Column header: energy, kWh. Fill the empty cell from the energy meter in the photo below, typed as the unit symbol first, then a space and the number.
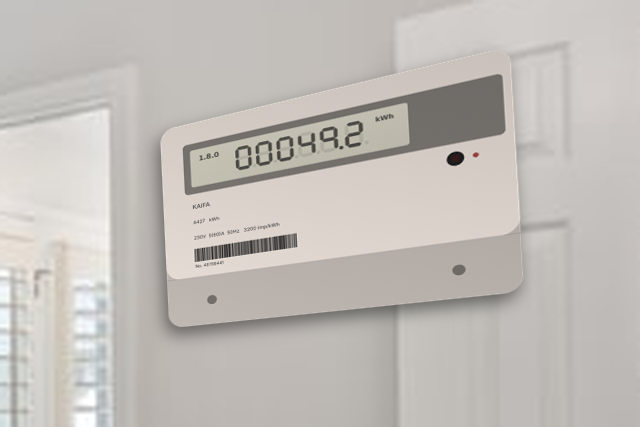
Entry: kWh 49.2
